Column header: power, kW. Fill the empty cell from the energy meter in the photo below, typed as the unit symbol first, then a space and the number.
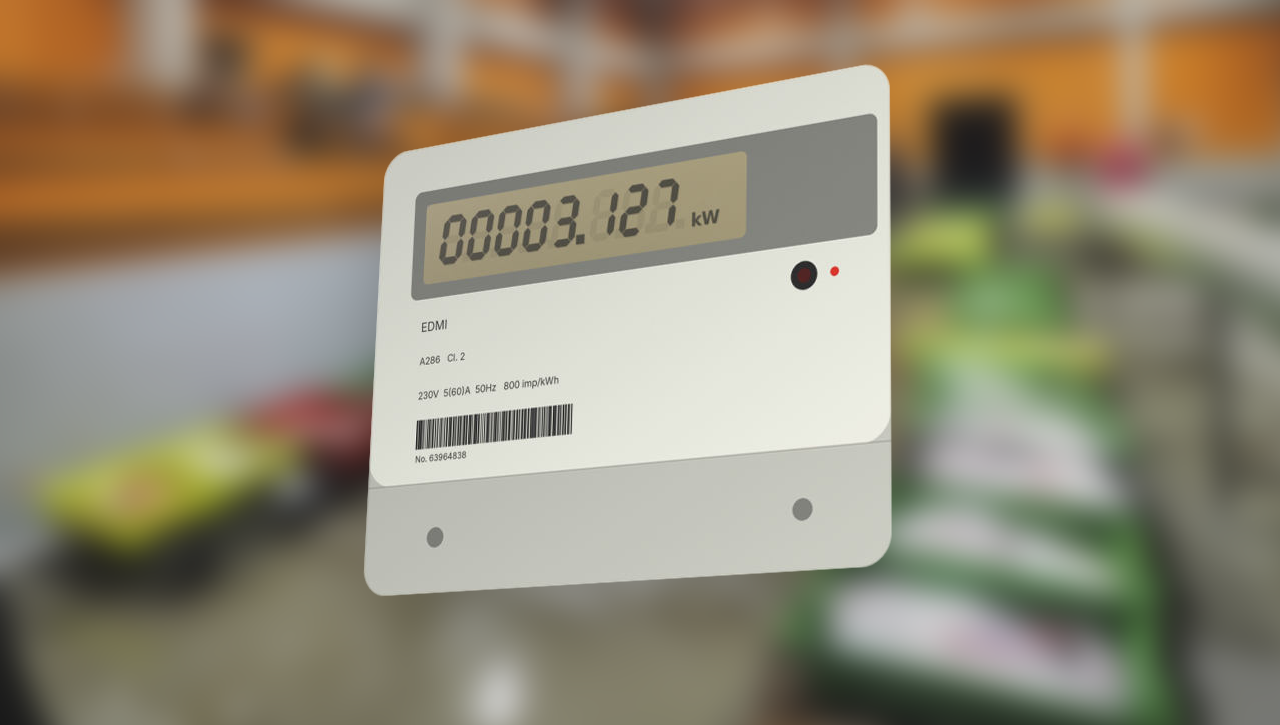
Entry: kW 3.127
